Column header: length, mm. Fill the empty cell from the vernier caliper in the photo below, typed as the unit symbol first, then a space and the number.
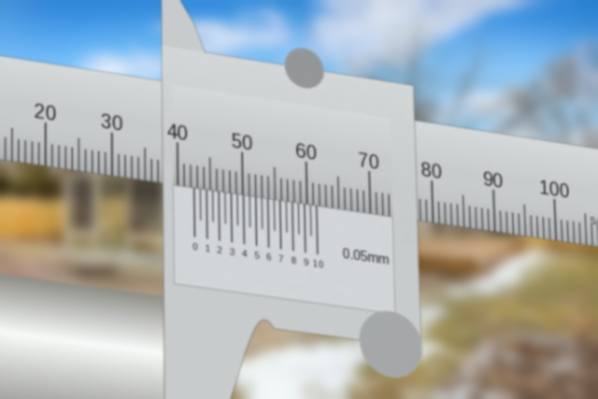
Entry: mm 42.5
